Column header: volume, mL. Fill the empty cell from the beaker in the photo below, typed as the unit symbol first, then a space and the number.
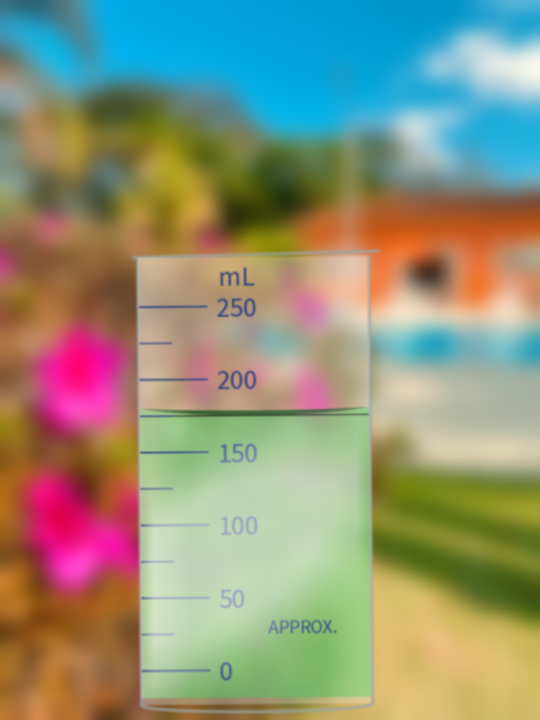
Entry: mL 175
